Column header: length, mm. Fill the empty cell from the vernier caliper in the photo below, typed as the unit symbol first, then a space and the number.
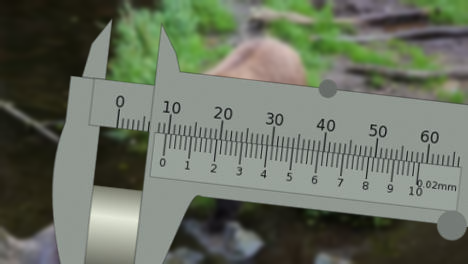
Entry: mm 9.5
